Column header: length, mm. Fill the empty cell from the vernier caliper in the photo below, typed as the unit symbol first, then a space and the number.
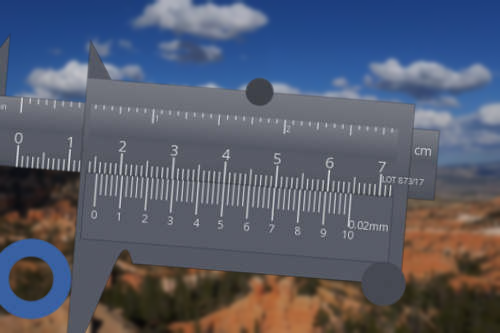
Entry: mm 15.5
